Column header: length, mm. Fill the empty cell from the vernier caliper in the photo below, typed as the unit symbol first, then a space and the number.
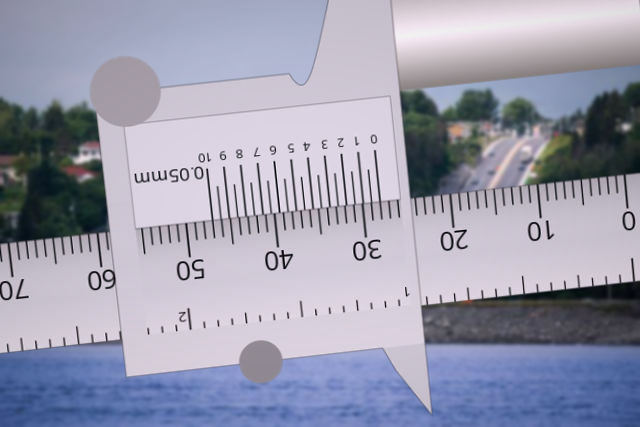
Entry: mm 28.0
